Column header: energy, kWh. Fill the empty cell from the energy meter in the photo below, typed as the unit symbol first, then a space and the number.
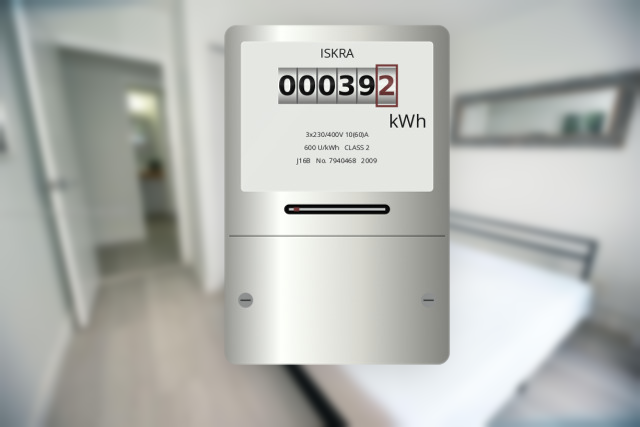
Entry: kWh 39.2
